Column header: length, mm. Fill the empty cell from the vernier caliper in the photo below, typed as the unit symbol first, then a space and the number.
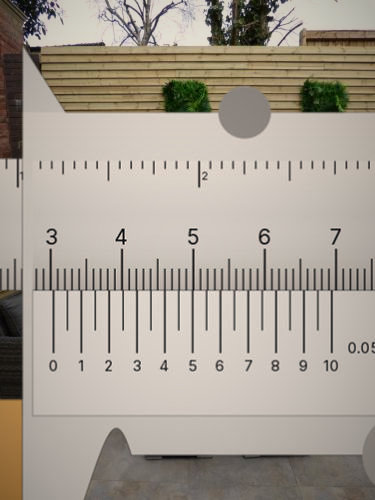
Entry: mm 30.4
